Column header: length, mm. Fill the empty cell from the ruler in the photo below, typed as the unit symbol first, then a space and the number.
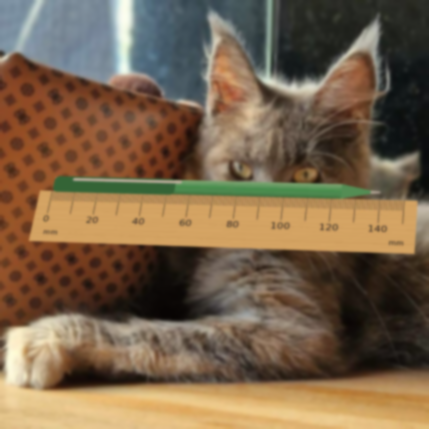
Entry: mm 140
